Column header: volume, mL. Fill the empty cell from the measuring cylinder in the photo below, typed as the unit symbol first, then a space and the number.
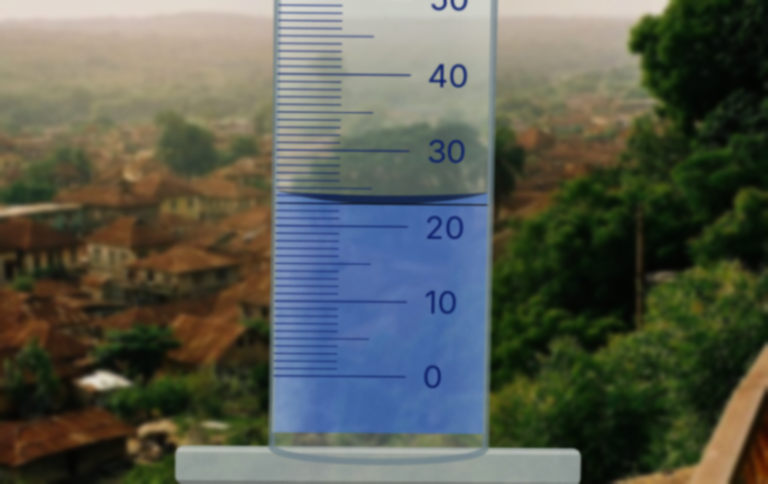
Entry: mL 23
